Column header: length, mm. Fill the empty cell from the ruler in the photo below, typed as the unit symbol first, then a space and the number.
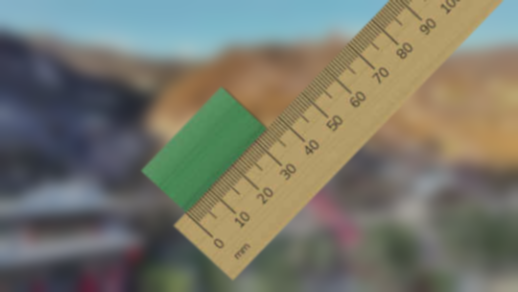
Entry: mm 35
